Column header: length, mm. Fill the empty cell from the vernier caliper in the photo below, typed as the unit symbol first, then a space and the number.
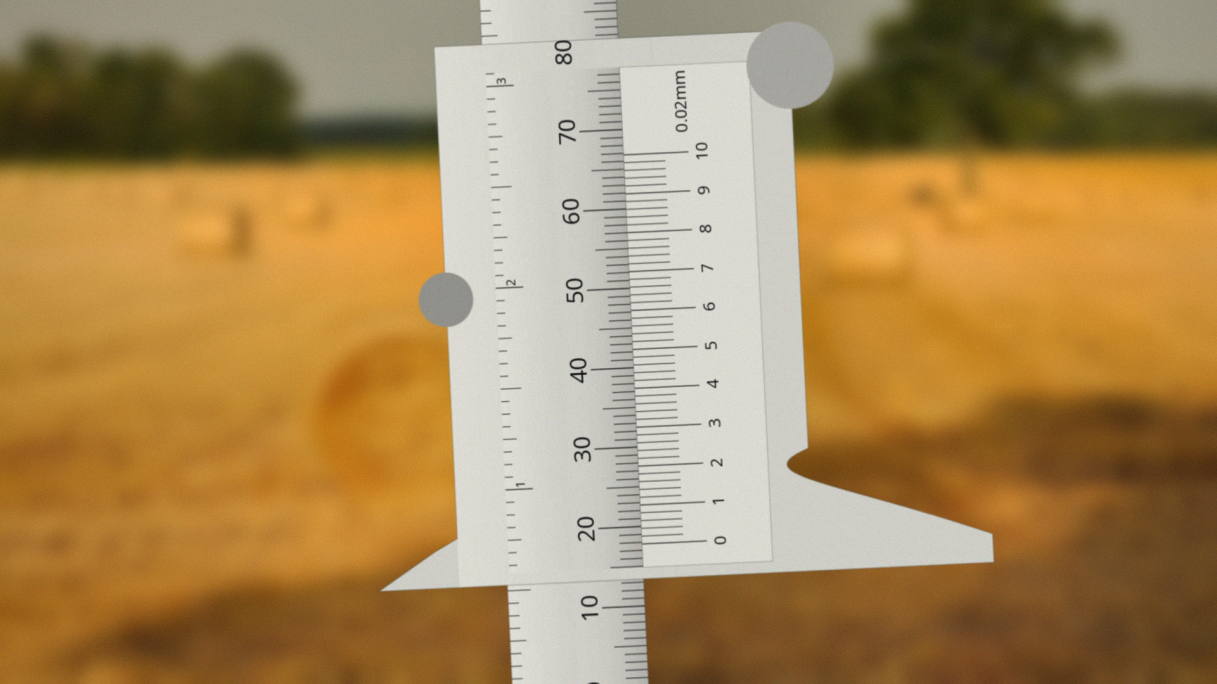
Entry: mm 17.8
